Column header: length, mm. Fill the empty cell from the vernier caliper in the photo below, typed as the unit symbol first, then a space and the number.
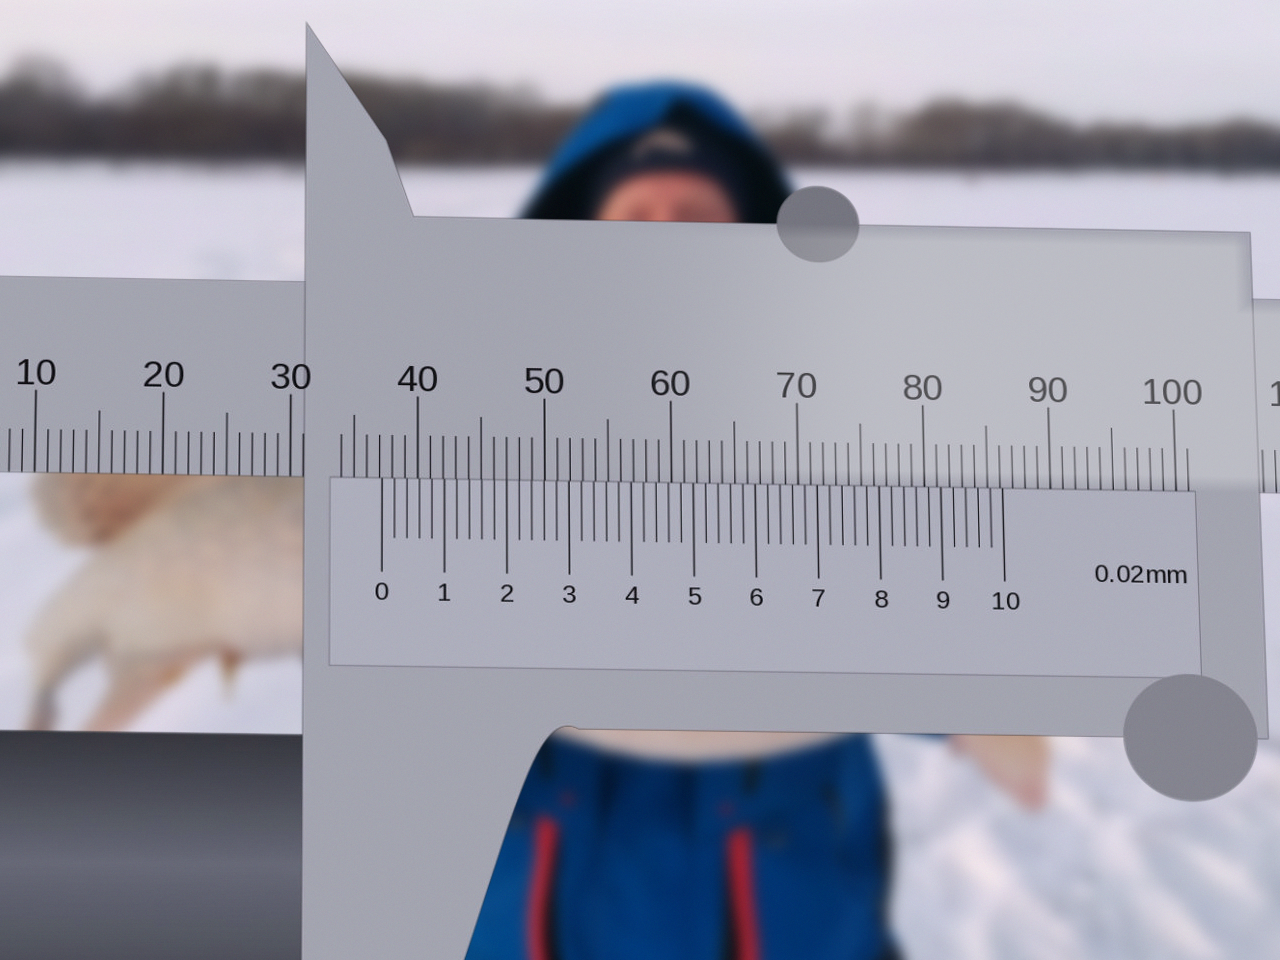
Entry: mm 37.2
